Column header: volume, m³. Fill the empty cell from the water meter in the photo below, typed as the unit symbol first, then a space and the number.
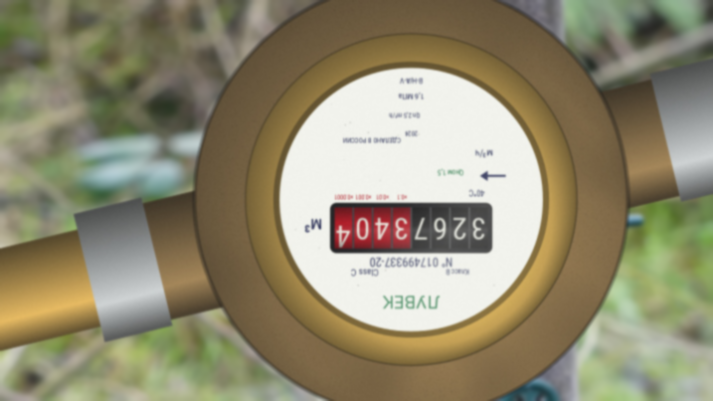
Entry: m³ 3267.3404
